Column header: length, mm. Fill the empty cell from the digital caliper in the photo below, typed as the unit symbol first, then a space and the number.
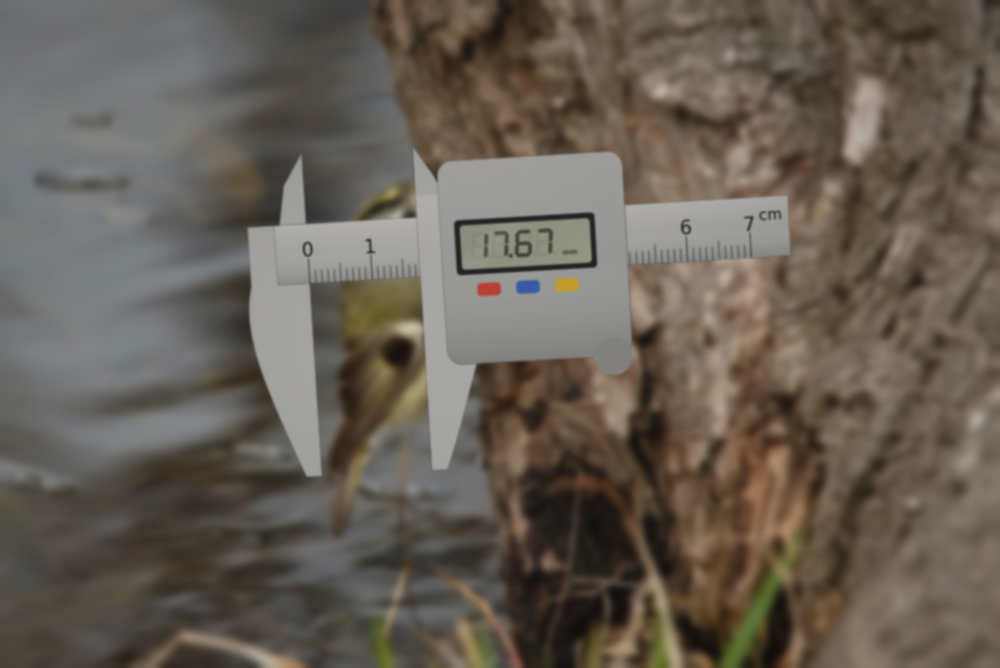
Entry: mm 17.67
